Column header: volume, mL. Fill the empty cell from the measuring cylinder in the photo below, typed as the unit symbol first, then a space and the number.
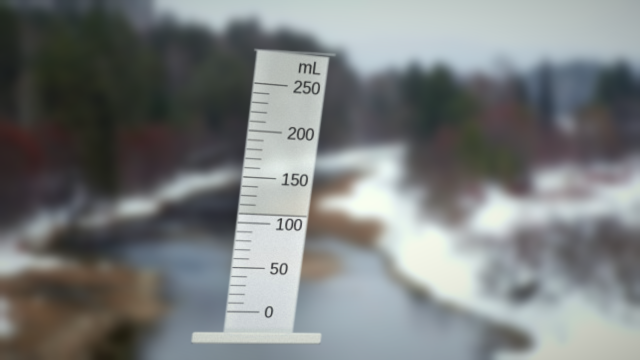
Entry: mL 110
